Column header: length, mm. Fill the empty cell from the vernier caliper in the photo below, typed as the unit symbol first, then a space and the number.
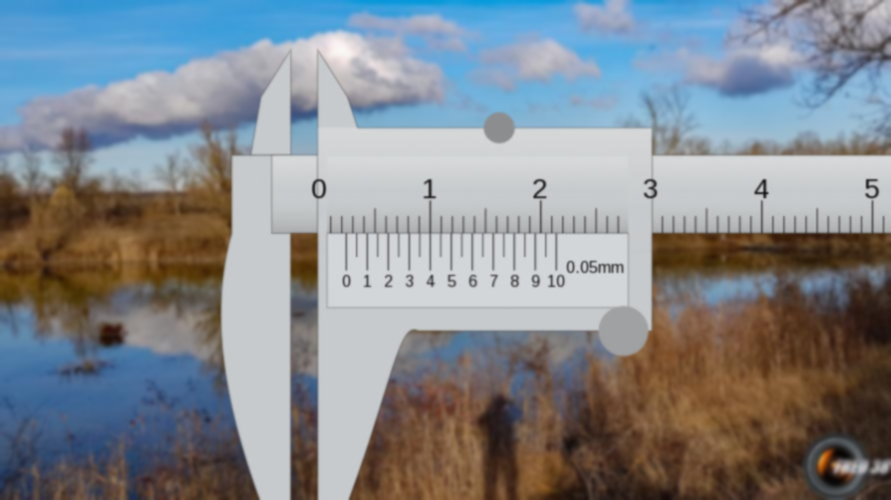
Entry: mm 2.4
